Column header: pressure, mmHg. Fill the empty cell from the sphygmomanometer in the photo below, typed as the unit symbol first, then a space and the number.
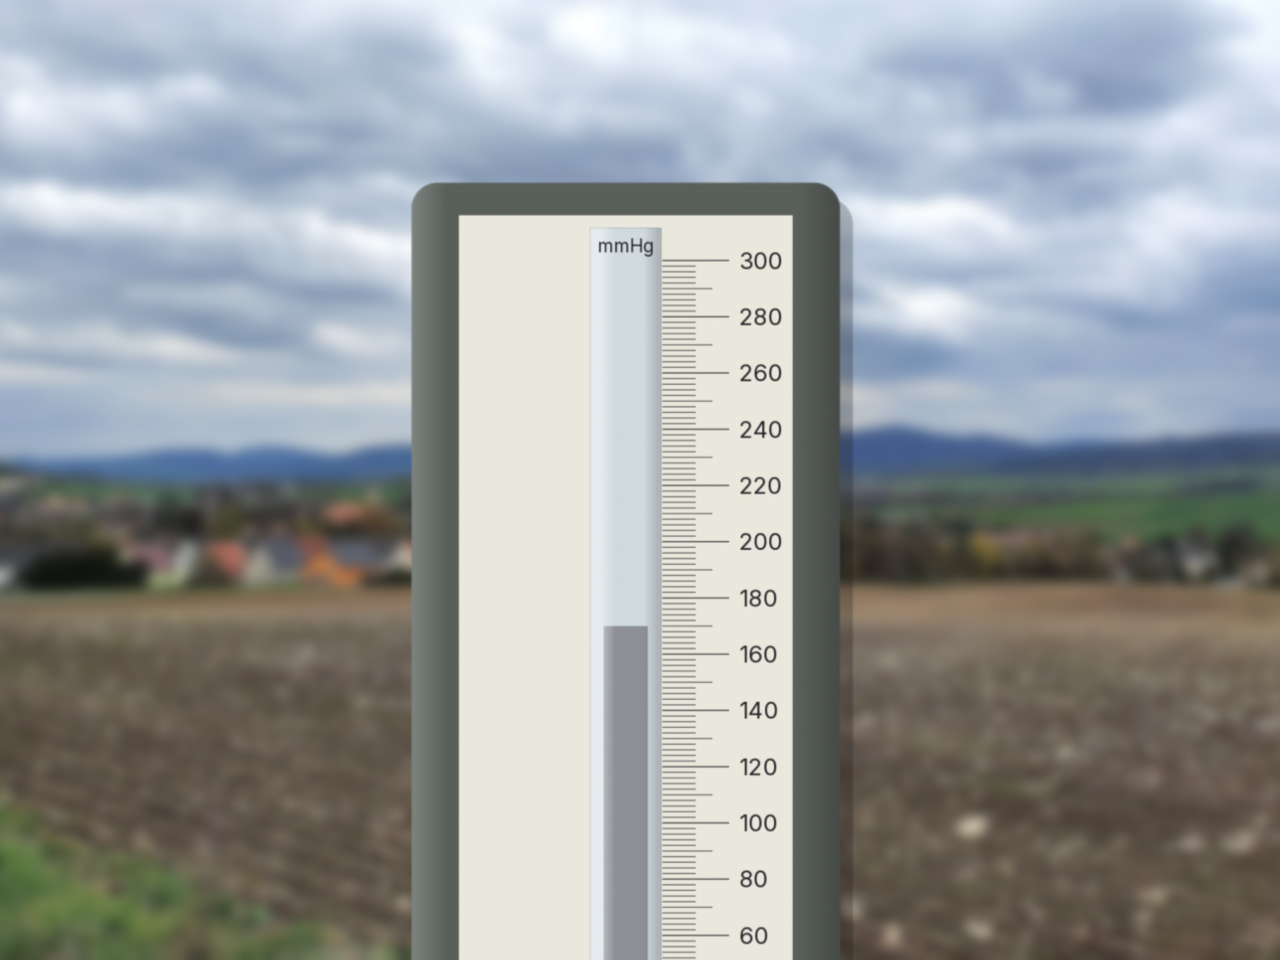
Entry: mmHg 170
